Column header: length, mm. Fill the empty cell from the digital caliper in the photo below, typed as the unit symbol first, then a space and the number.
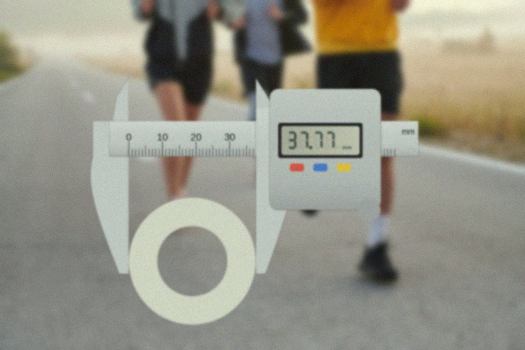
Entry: mm 37.77
